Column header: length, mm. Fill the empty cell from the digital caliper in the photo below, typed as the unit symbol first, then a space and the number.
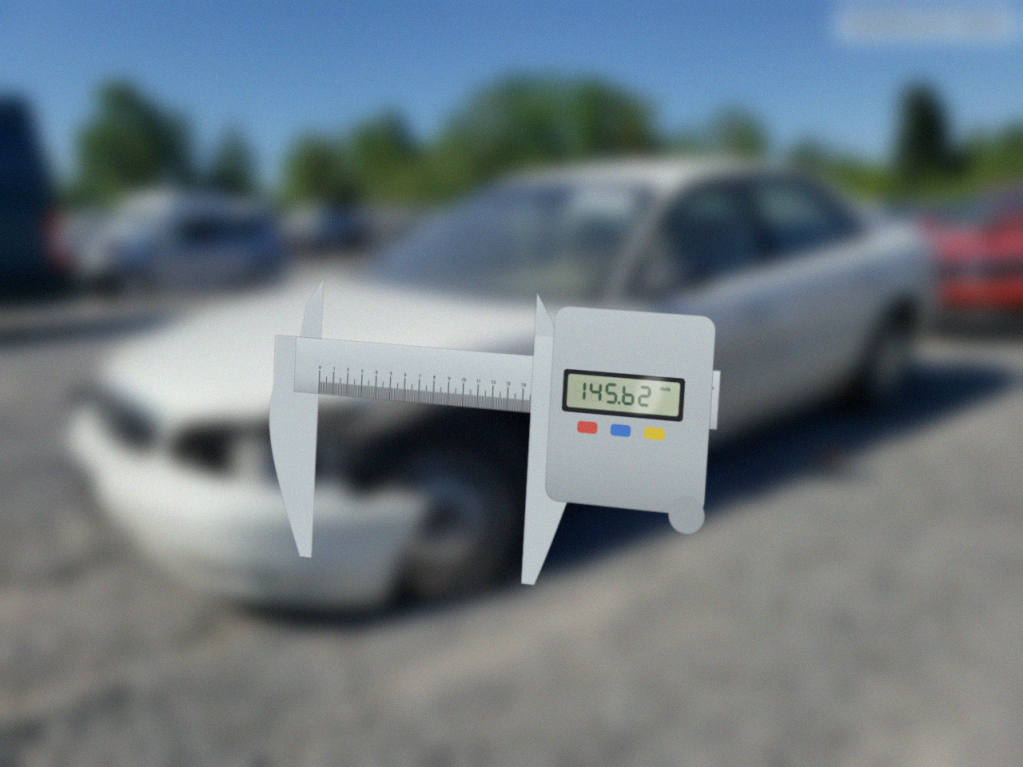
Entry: mm 145.62
